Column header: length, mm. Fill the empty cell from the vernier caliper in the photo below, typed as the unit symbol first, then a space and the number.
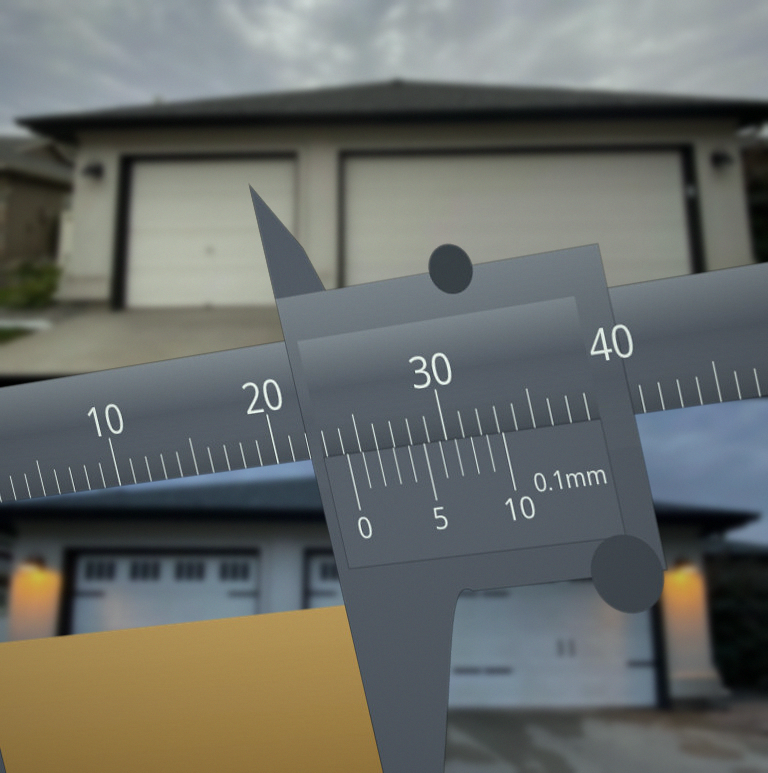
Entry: mm 24.2
